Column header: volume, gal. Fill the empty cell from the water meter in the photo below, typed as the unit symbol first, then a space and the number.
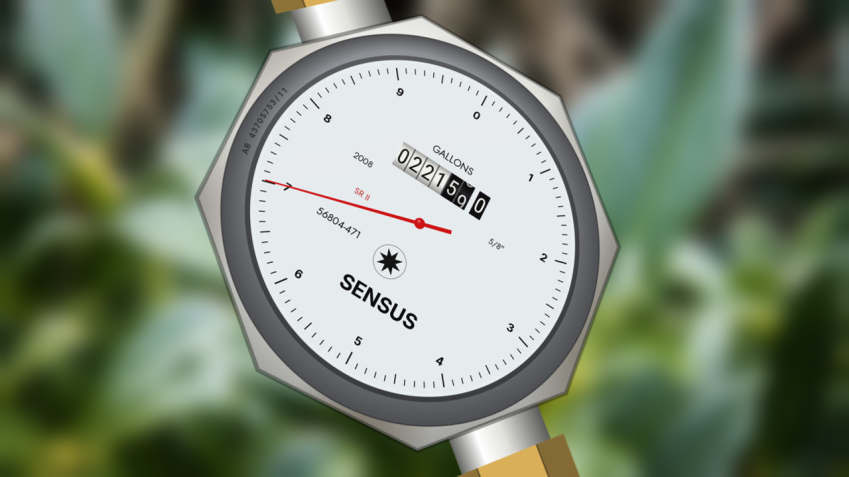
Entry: gal 221587.0
